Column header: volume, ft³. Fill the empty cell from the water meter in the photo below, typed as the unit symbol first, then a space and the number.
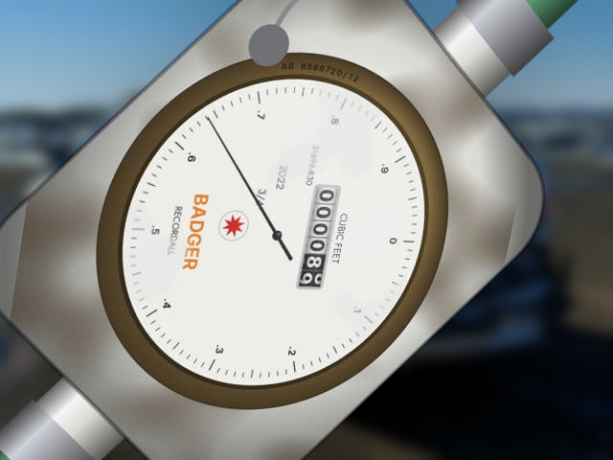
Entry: ft³ 88.64
